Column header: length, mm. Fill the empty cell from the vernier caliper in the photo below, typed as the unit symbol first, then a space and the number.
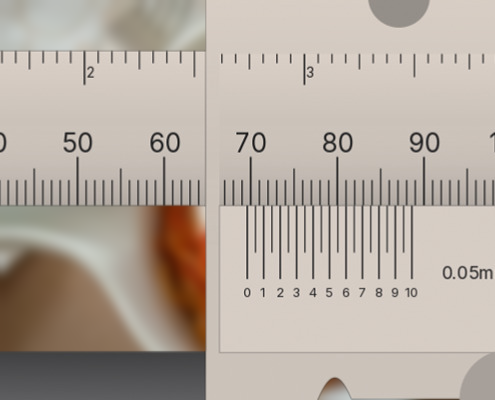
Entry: mm 69.6
